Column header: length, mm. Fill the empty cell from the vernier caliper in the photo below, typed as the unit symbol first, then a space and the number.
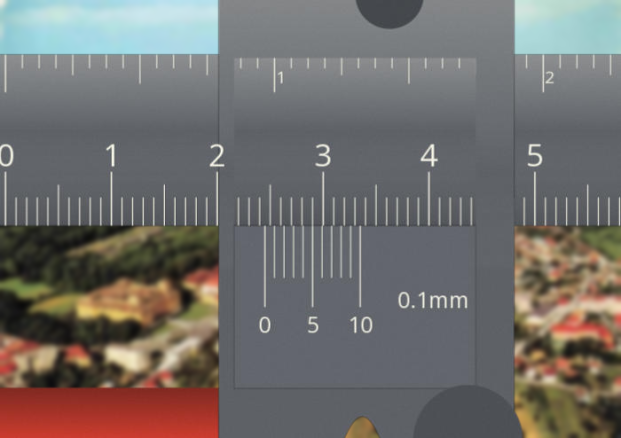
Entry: mm 24.5
